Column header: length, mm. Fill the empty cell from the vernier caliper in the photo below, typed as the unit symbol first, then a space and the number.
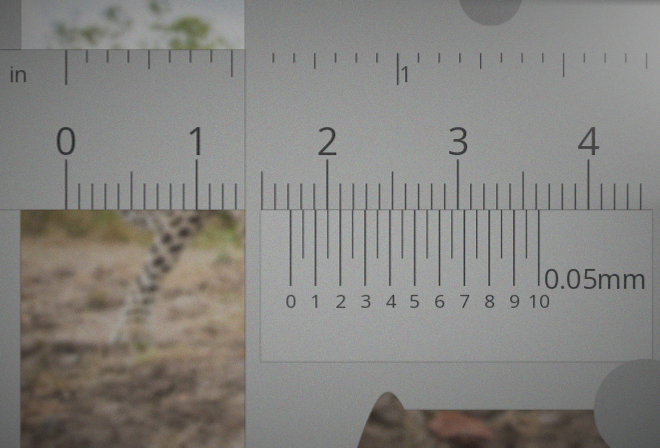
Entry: mm 17.2
